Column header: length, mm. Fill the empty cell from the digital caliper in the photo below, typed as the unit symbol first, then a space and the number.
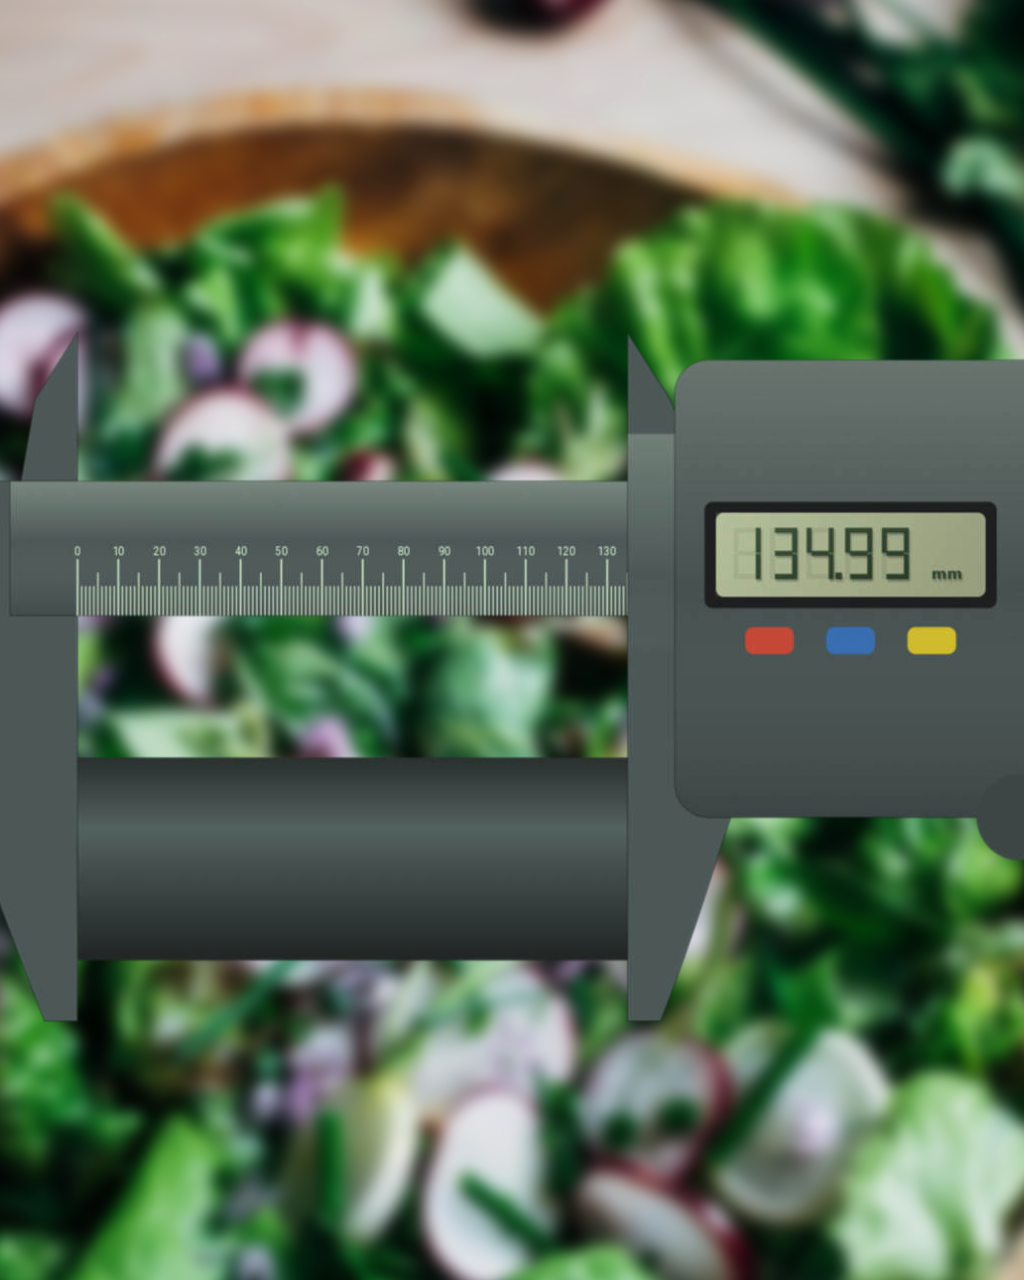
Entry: mm 134.99
